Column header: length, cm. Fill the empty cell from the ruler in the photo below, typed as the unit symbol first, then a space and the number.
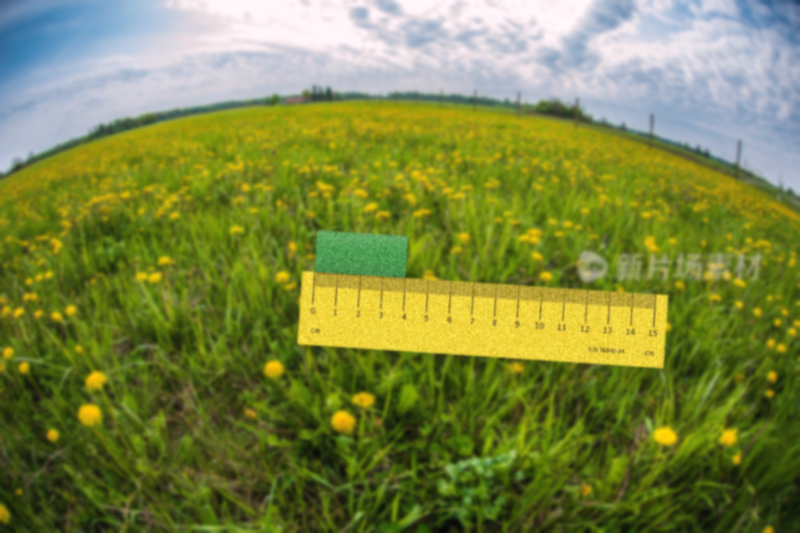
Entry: cm 4
